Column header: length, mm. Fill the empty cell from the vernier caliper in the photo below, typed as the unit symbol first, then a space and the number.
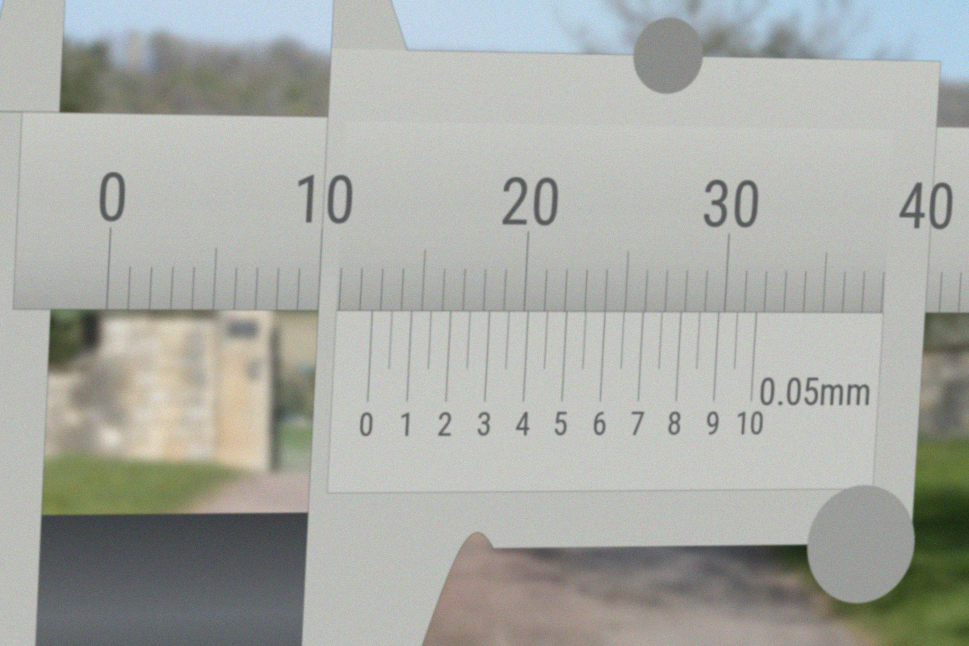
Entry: mm 12.6
